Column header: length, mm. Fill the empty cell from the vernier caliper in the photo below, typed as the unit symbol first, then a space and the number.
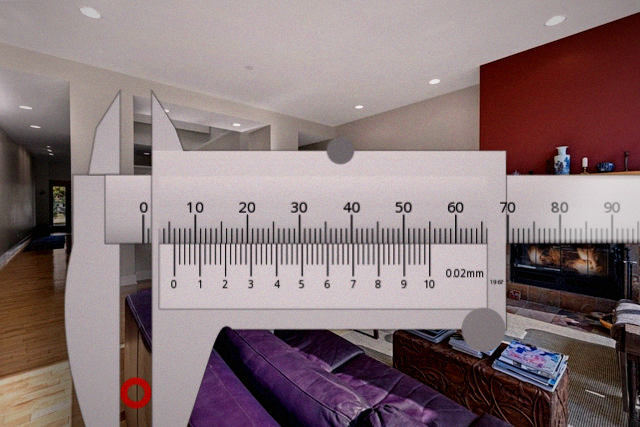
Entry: mm 6.0
